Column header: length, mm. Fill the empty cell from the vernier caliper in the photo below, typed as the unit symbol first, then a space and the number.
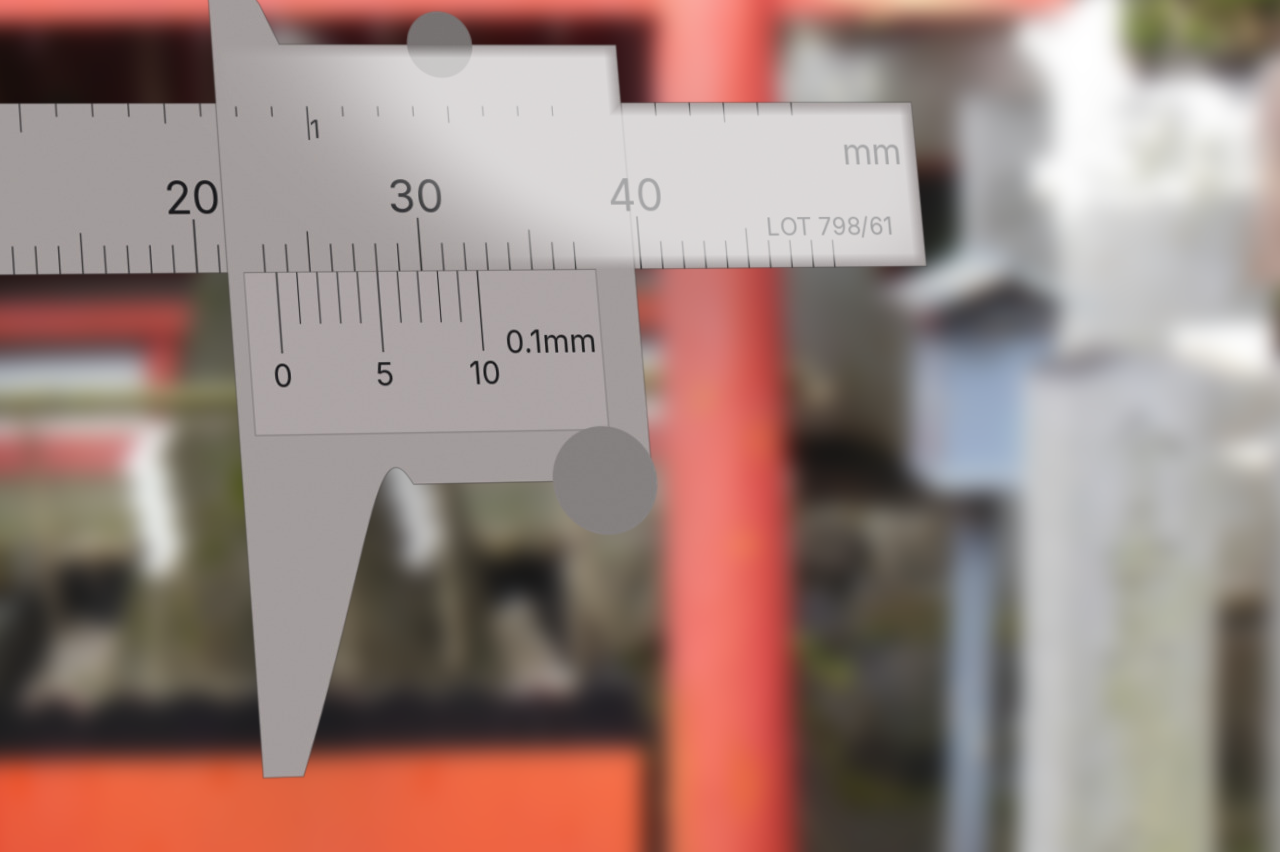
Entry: mm 23.5
